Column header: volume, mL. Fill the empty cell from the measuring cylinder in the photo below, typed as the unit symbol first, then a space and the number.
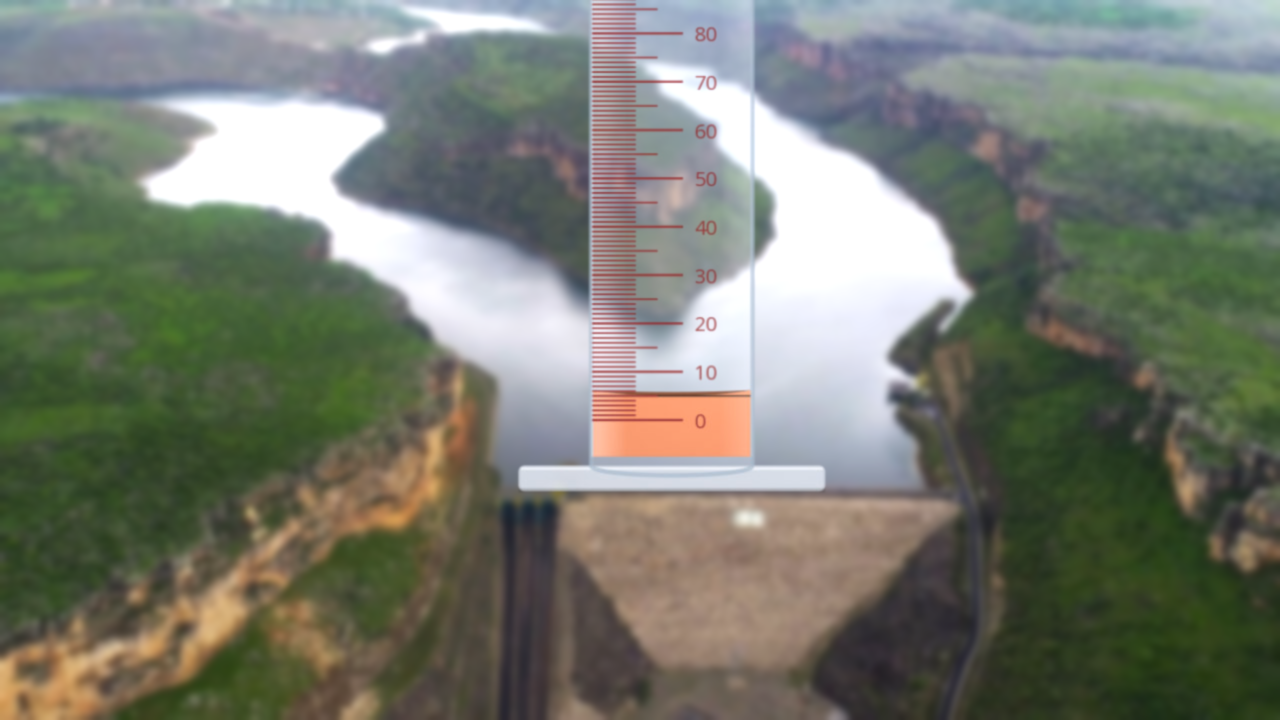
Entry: mL 5
